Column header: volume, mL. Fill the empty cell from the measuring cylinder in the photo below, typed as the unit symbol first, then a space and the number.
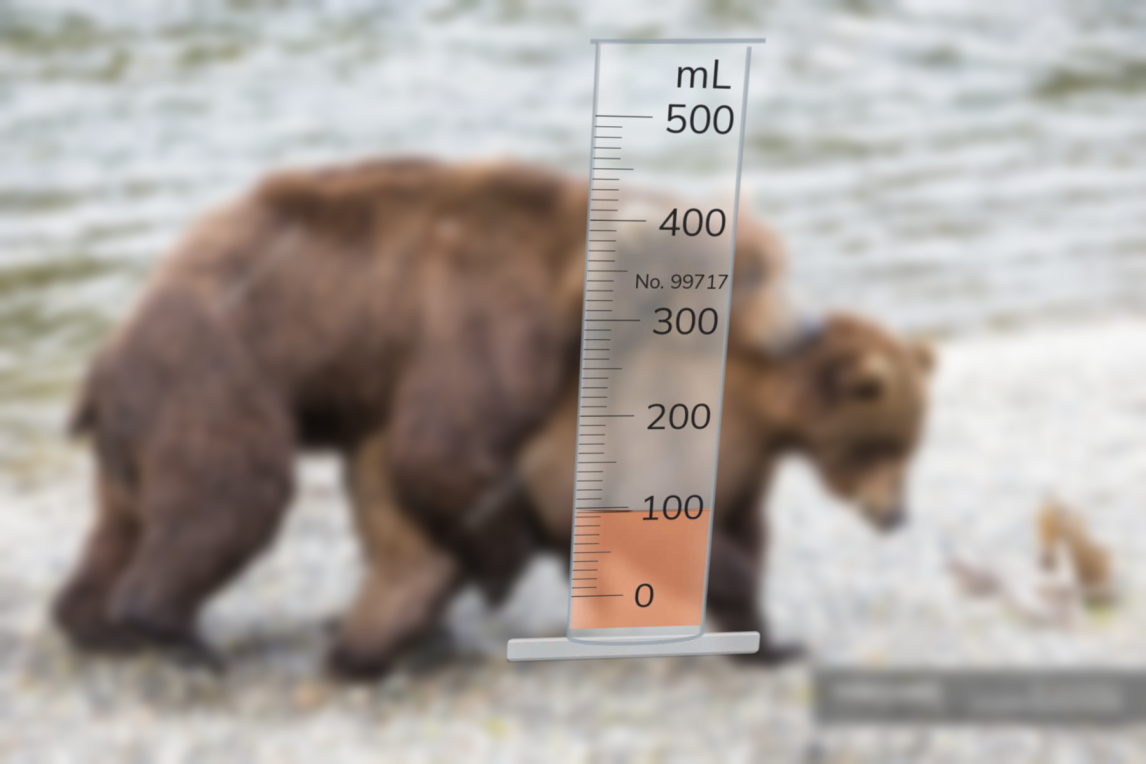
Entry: mL 95
